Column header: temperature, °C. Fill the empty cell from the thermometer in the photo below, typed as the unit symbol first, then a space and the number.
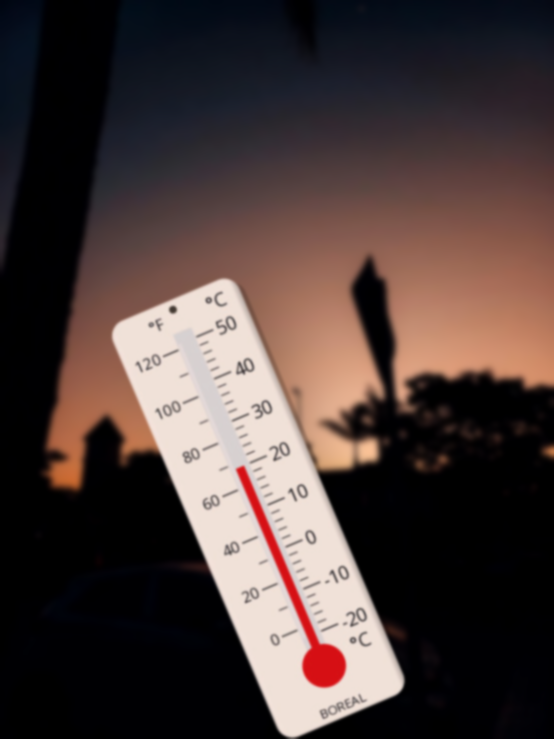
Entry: °C 20
